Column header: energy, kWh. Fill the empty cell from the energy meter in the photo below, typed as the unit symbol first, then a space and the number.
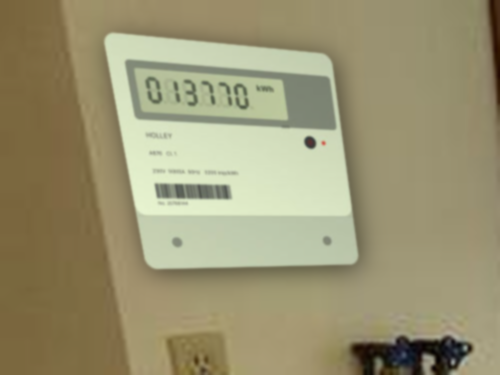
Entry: kWh 13770
